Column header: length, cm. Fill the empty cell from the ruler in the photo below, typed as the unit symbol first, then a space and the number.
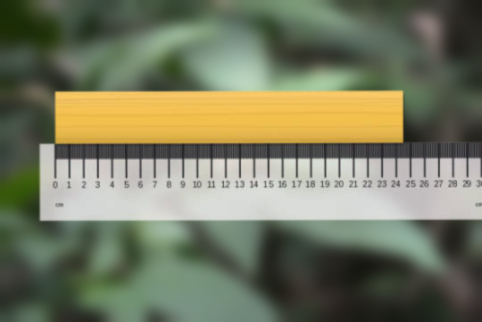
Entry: cm 24.5
